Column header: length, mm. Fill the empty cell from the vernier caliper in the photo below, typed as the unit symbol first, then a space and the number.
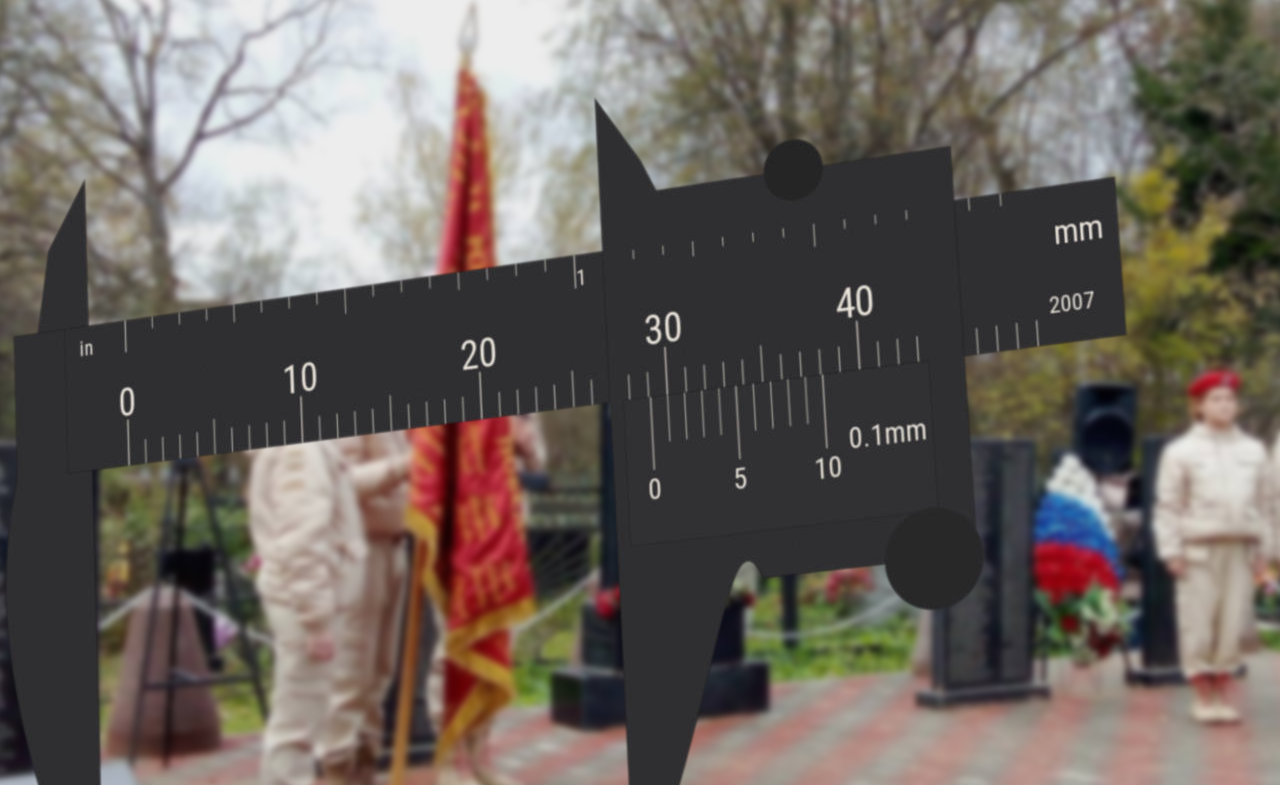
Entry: mm 29.1
